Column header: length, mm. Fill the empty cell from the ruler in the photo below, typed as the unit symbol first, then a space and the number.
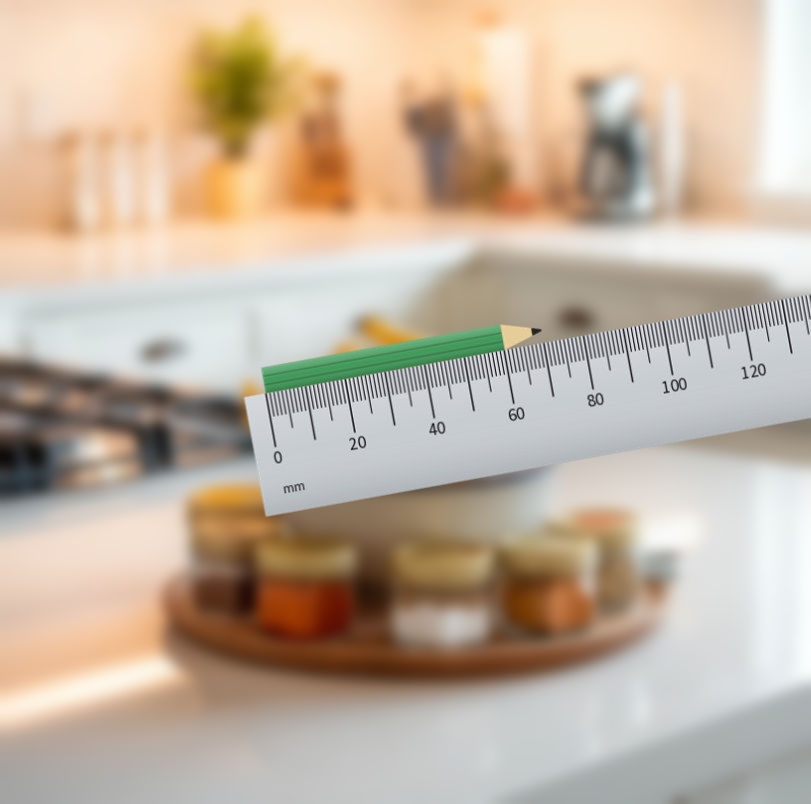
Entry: mm 70
